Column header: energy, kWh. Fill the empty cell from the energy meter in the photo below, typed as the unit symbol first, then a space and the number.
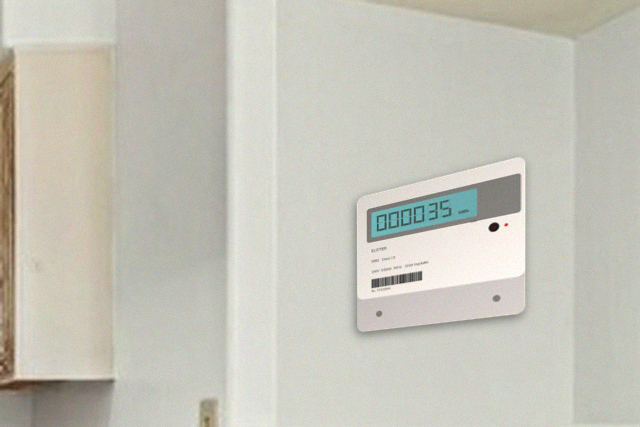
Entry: kWh 35
